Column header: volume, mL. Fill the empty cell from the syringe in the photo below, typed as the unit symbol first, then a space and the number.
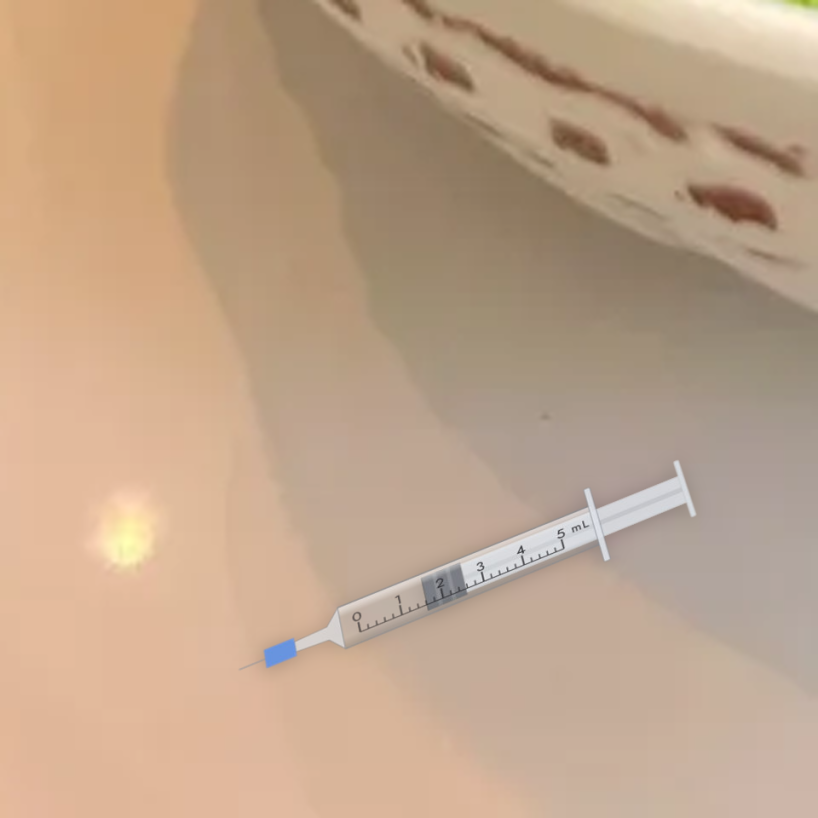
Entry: mL 1.6
